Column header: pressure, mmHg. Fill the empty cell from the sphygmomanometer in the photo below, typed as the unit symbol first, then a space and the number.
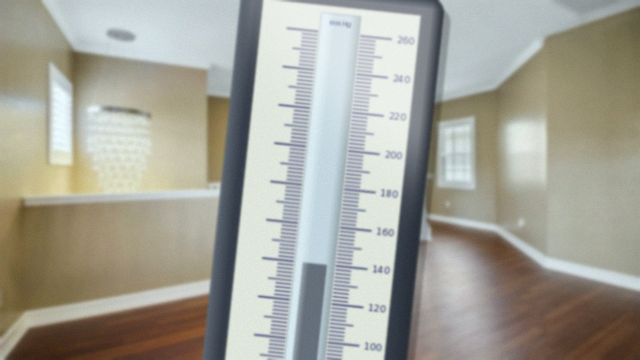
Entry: mmHg 140
